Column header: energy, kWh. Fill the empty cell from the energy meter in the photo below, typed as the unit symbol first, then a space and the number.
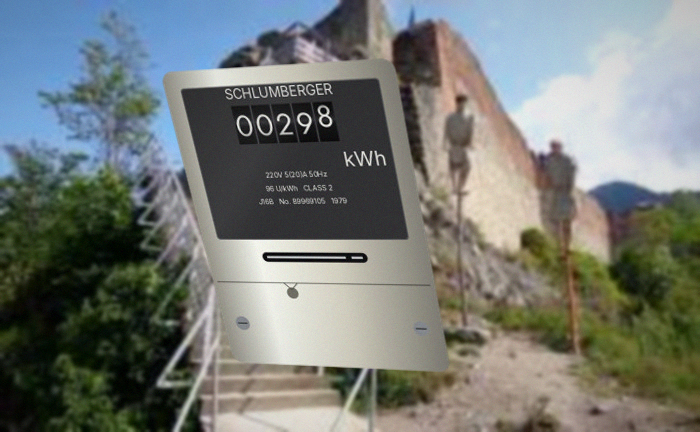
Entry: kWh 298
